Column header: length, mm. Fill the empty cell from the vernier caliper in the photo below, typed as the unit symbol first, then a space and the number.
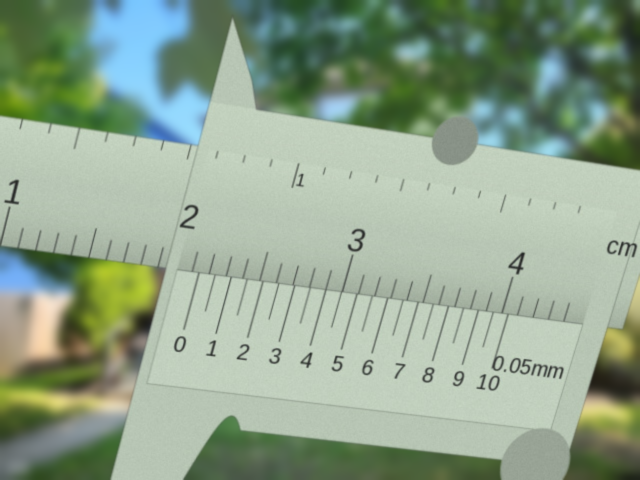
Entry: mm 21.4
